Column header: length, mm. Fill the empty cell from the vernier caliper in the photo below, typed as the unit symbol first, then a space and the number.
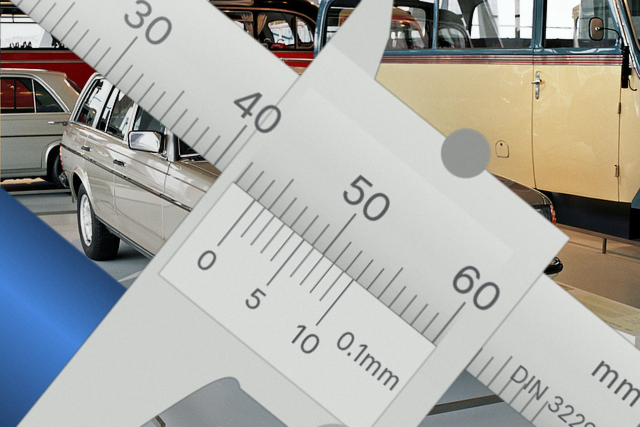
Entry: mm 43.8
